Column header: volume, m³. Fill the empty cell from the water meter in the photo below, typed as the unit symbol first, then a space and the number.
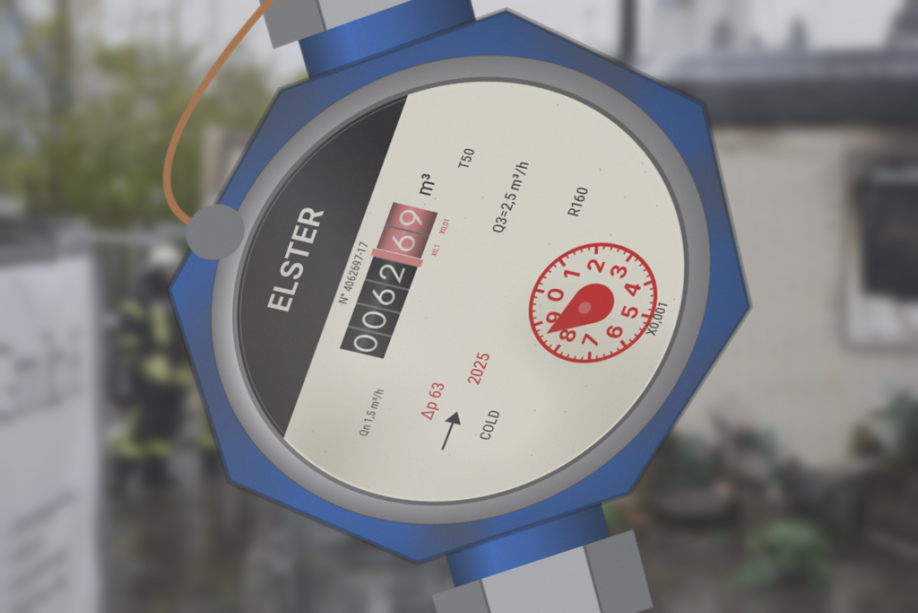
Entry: m³ 62.698
